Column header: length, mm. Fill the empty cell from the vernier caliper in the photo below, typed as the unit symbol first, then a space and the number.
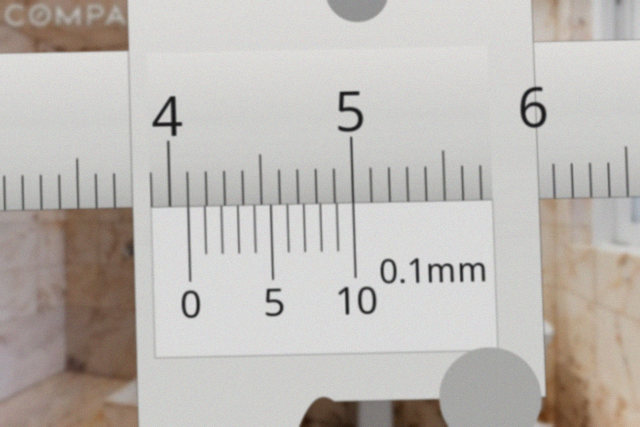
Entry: mm 41.0
